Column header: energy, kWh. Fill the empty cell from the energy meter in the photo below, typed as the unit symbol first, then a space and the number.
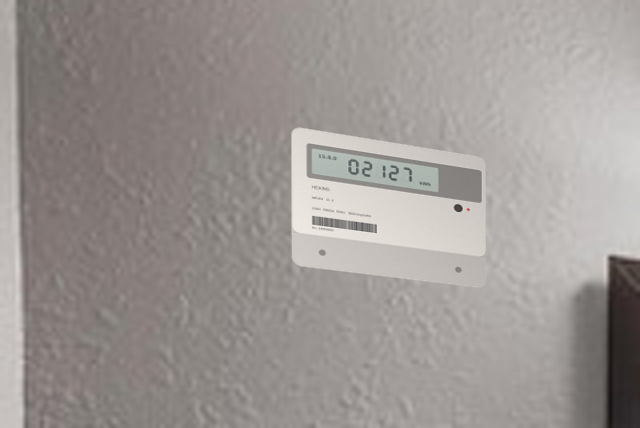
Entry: kWh 2127
